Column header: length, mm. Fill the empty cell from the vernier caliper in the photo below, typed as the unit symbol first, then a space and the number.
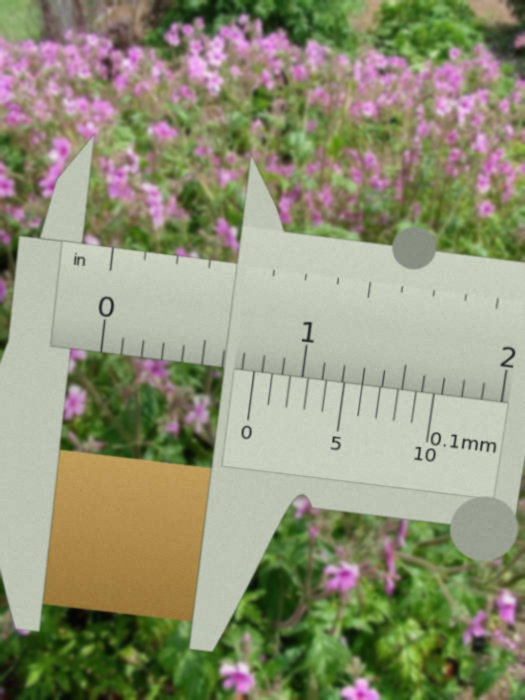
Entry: mm 7.6
